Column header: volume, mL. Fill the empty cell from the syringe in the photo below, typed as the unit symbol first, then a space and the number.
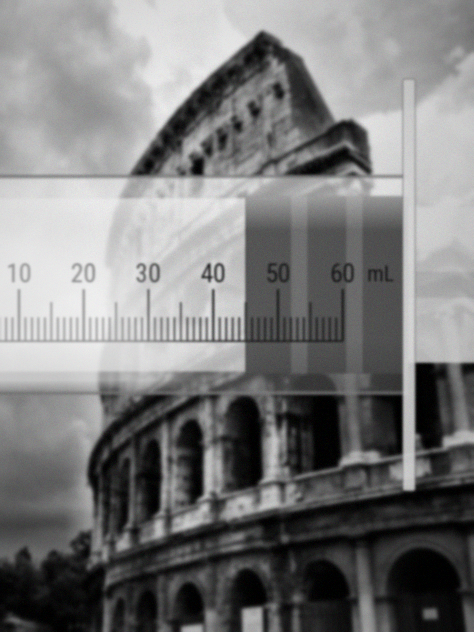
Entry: mL 45
